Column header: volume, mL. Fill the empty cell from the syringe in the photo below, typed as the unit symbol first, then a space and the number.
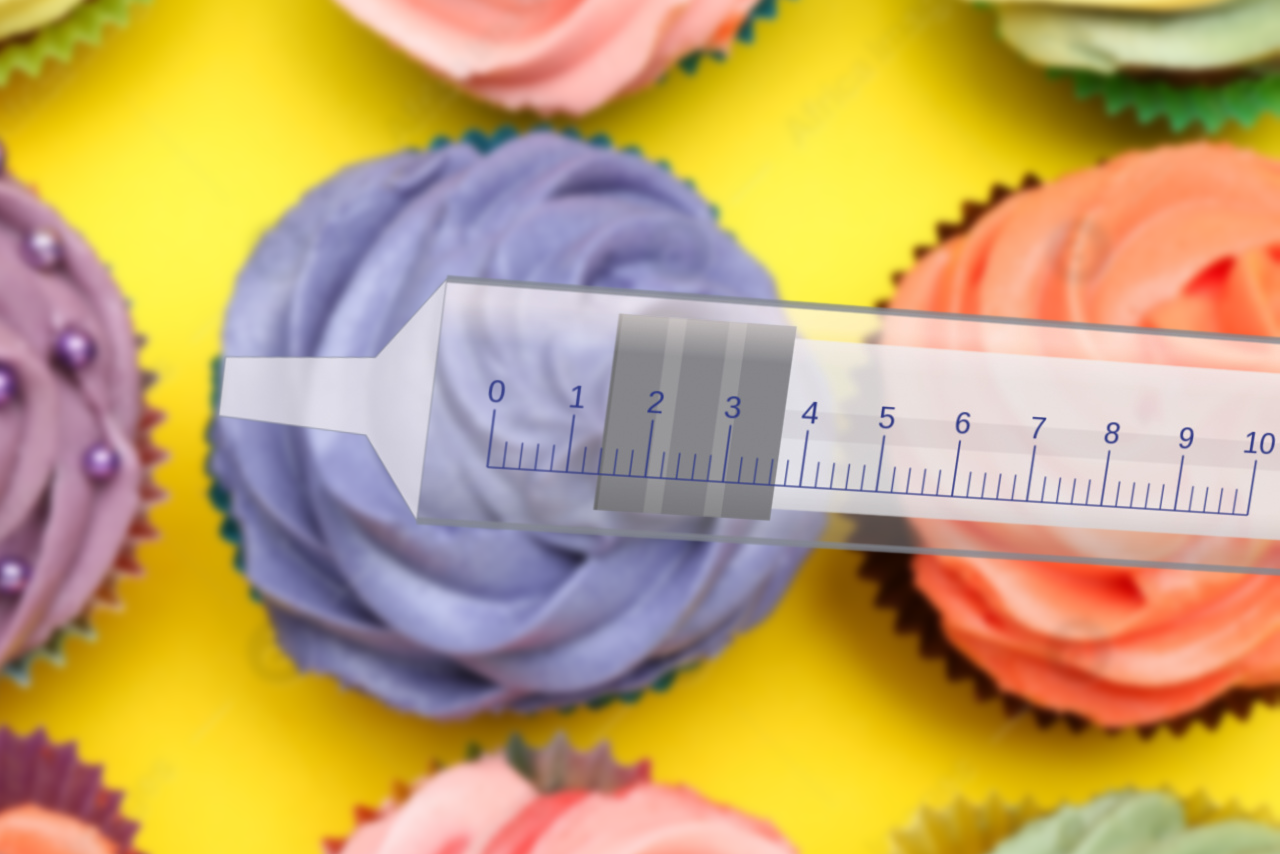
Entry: mL 1.4
